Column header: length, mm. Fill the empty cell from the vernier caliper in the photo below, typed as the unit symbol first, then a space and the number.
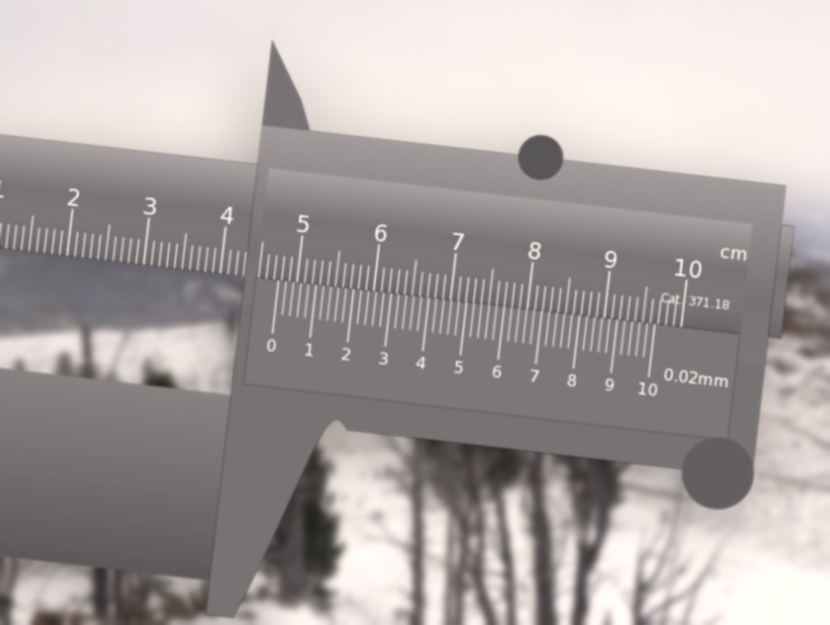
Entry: mm 47.6
